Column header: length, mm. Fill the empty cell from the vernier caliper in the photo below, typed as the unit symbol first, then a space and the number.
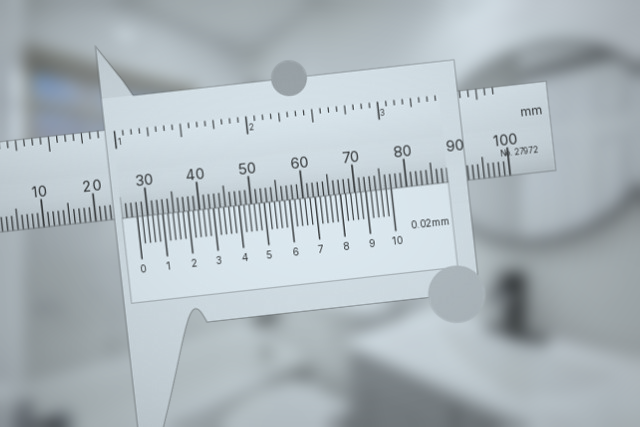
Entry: mm 28.0
